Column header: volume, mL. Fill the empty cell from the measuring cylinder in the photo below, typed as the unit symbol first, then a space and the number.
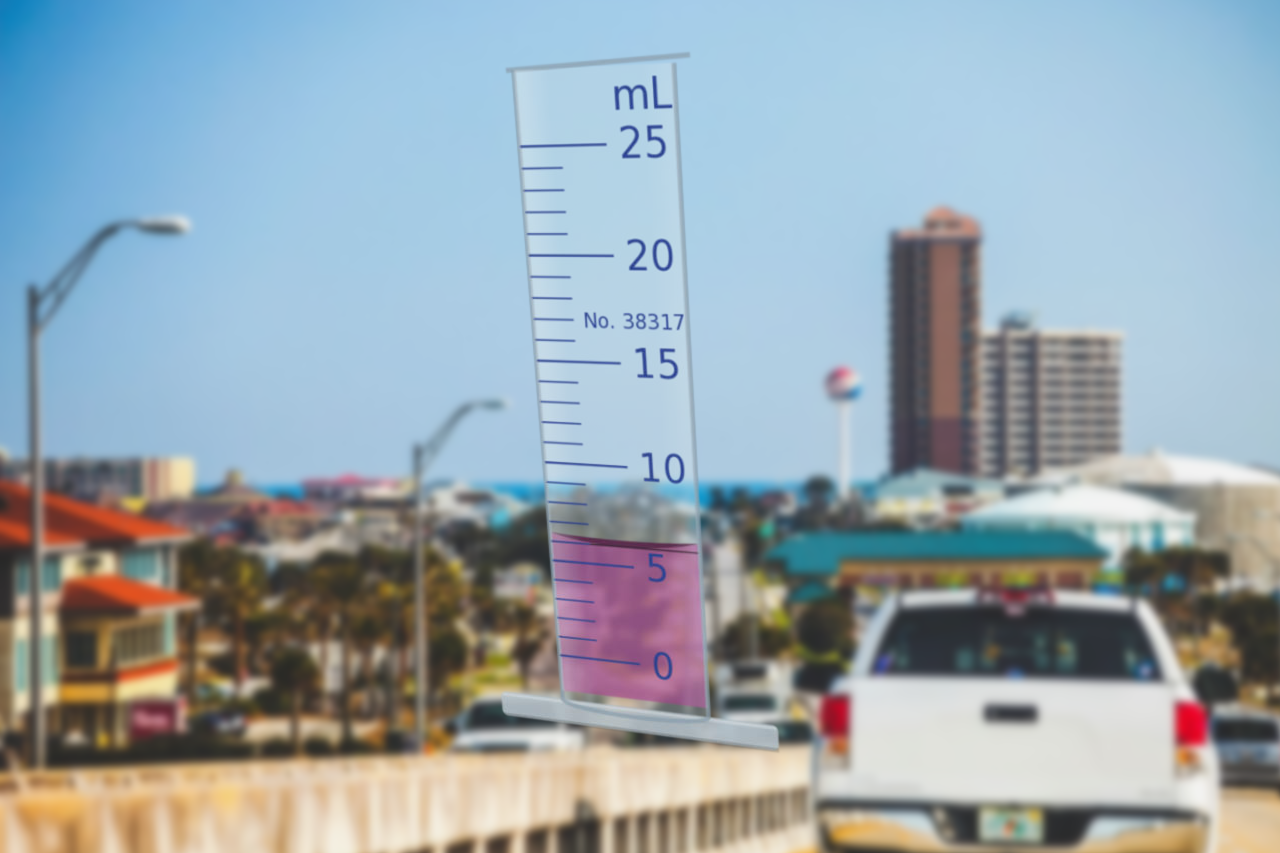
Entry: mL 6
